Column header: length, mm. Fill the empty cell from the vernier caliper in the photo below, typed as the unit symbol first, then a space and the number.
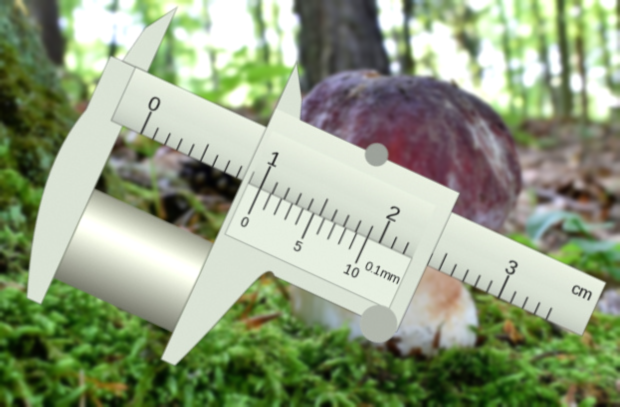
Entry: mm 10.0
